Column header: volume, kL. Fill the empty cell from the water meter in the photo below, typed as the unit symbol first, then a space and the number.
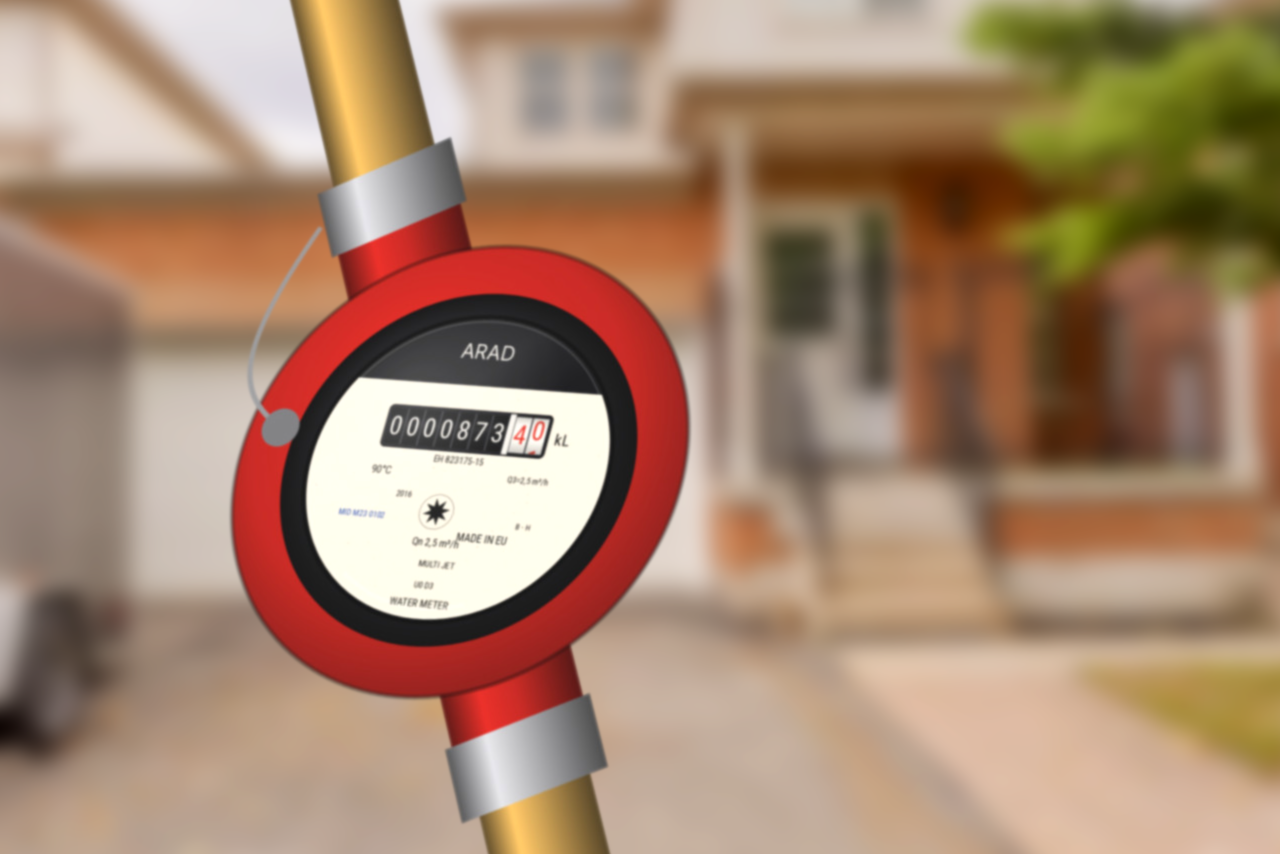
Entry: kL 873.40
